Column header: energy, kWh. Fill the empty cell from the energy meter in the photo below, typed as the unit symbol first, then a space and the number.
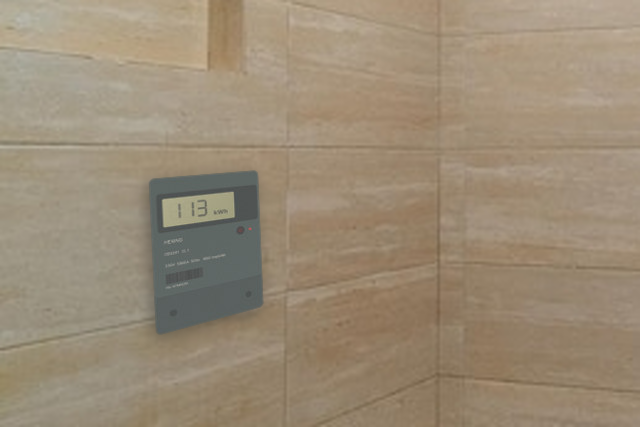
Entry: kWh 113
